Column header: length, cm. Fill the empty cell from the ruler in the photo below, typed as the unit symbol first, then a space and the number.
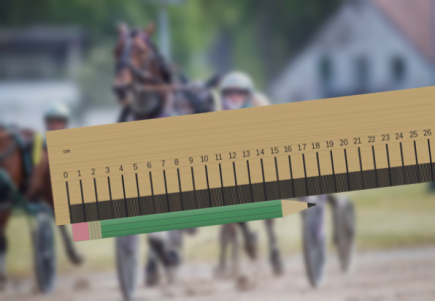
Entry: cm 17.5
